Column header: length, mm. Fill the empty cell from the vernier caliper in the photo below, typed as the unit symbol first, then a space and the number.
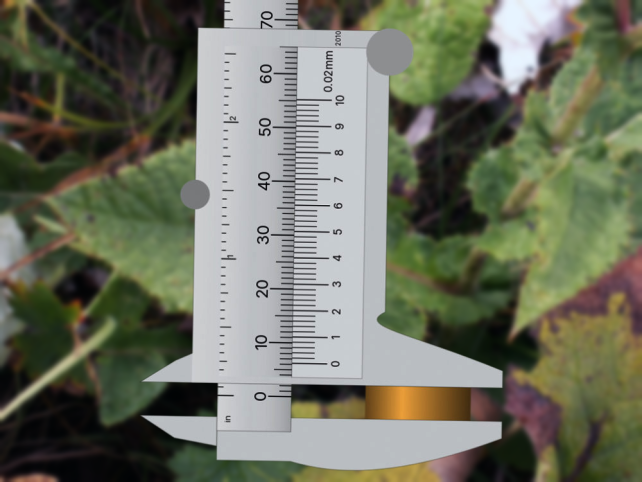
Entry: mm 6.2
